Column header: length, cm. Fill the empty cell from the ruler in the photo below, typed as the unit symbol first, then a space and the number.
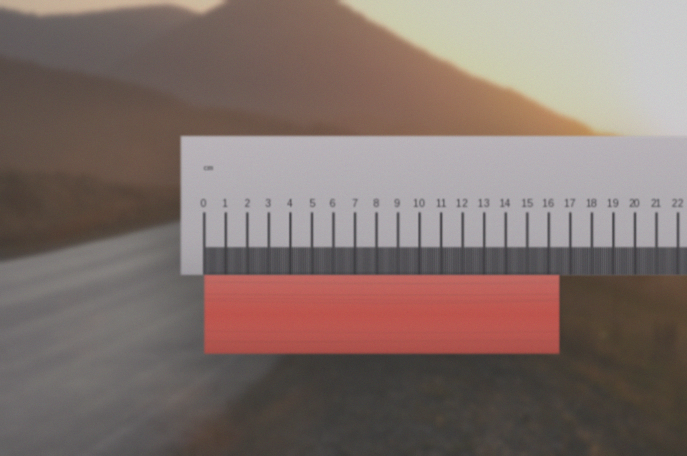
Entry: cm 16.5
